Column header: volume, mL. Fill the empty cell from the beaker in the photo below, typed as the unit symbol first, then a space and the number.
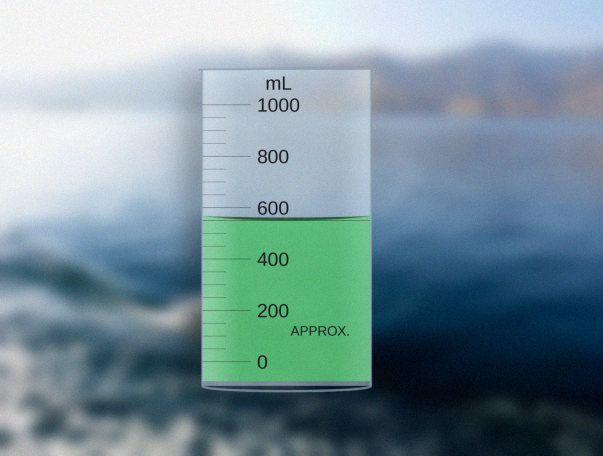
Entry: mL 550
